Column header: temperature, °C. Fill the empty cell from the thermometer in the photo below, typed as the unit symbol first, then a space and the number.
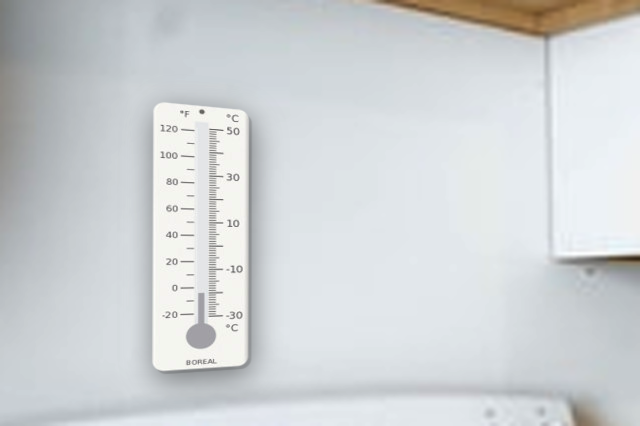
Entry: °C -20
